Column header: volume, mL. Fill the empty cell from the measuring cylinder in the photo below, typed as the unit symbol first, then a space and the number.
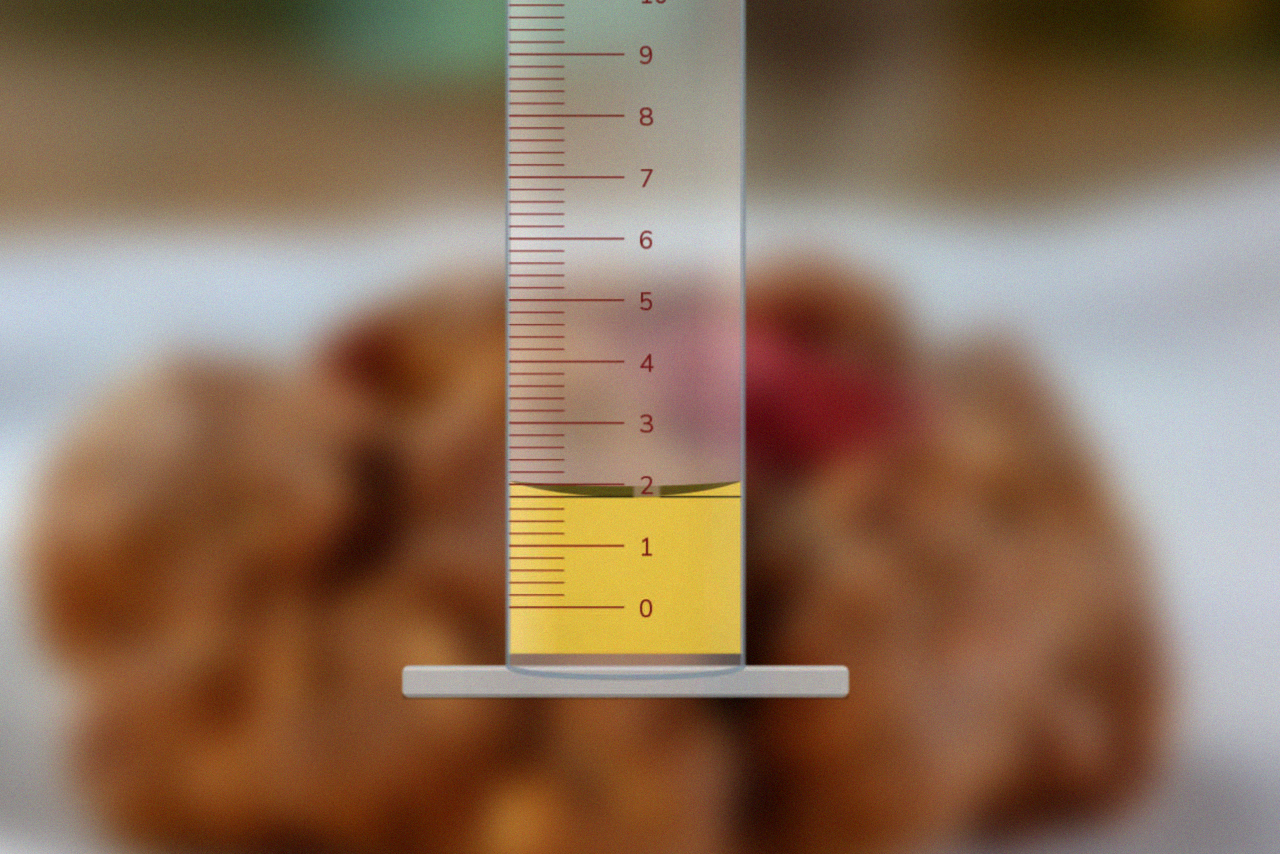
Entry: mL 1.8
